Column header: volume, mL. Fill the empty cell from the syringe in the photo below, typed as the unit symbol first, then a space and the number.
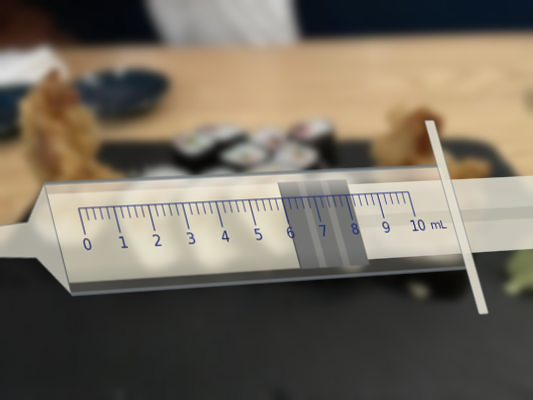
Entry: mL 6
